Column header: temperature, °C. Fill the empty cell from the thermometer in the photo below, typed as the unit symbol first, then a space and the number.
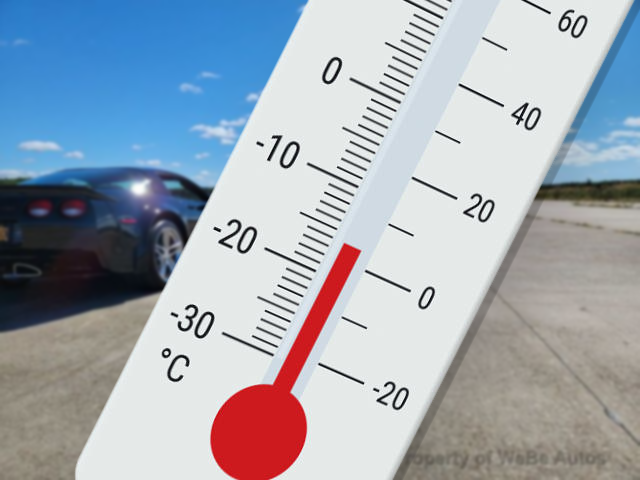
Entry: °C -16
